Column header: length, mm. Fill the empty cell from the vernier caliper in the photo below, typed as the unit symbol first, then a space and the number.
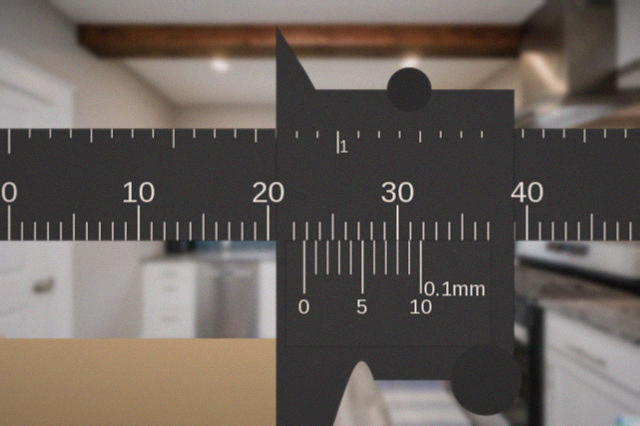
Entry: mm 22.8
